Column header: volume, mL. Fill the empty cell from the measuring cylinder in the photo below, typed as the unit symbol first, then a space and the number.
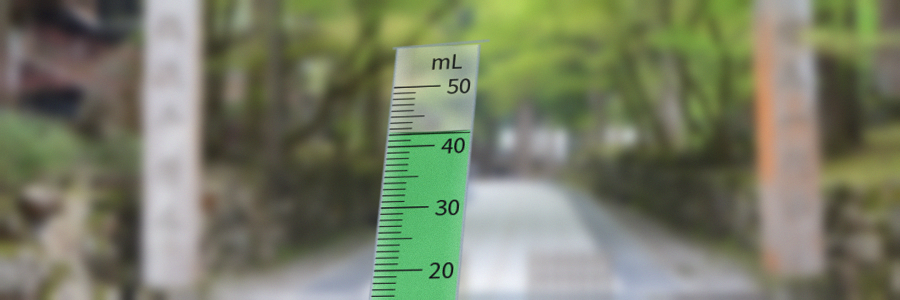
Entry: mL 42
